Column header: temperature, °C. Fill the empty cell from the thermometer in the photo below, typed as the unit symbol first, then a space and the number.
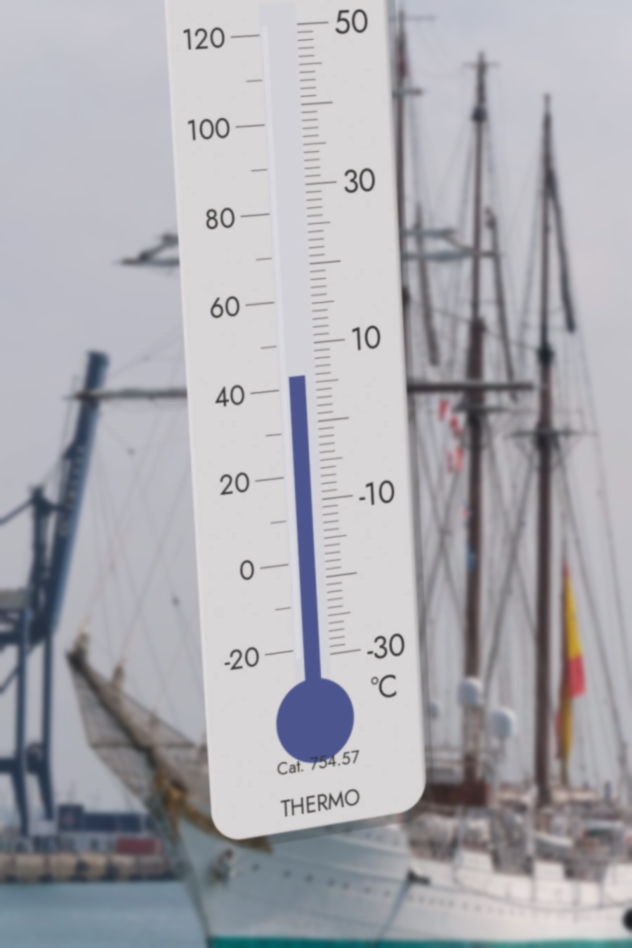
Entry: °C 6
